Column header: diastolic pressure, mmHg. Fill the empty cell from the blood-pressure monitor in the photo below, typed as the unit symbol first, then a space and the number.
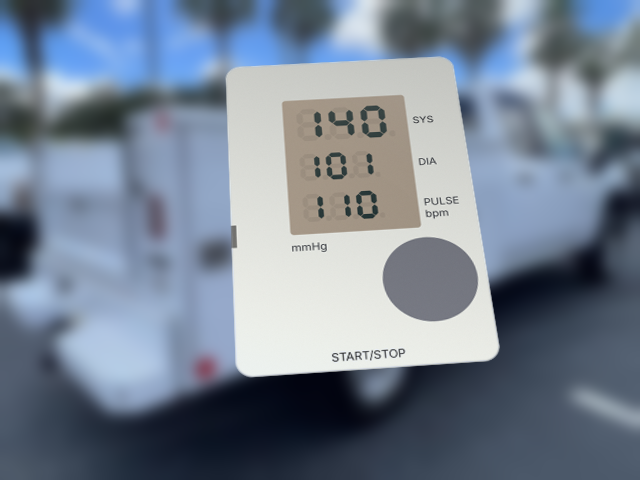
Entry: mmHg 101
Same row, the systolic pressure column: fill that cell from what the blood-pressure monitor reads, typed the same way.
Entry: mmHg 140
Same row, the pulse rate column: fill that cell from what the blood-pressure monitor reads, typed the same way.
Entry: bpm 110
